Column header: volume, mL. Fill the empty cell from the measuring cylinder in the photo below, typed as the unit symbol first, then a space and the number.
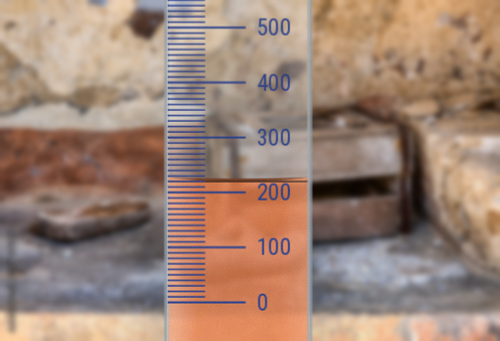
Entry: mL 220
